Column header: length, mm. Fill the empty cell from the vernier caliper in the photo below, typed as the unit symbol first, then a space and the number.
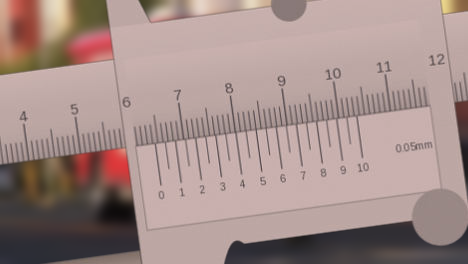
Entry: mm 64.5
